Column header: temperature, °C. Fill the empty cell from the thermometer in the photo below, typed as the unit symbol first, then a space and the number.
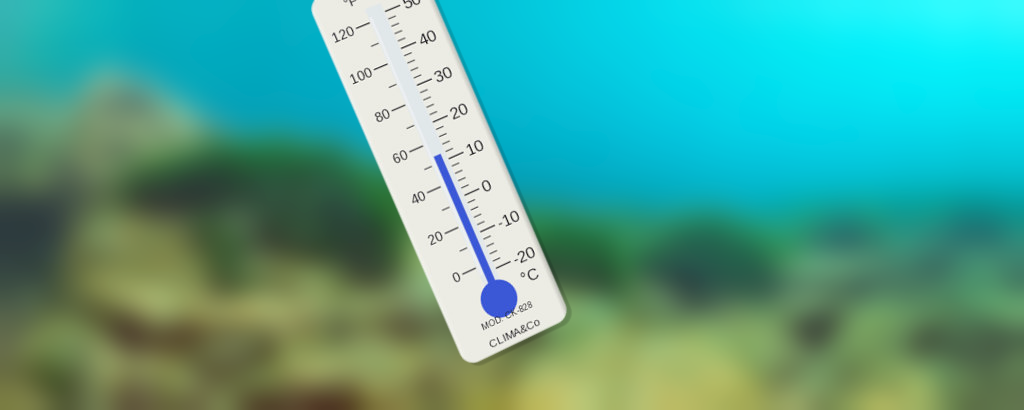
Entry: °C 12
